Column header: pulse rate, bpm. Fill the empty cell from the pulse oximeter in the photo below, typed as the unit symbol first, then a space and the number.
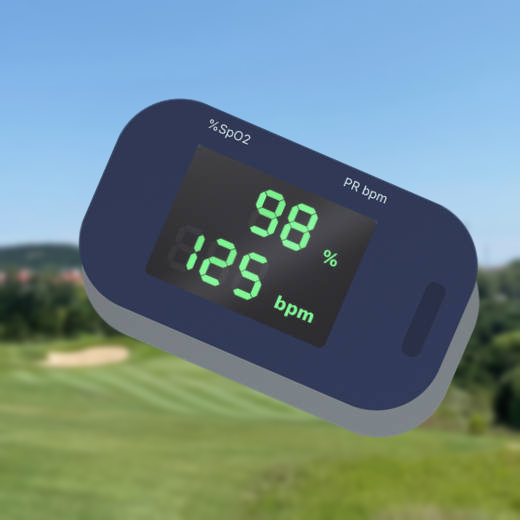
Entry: bpm 125
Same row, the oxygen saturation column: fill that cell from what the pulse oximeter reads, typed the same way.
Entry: % 98
